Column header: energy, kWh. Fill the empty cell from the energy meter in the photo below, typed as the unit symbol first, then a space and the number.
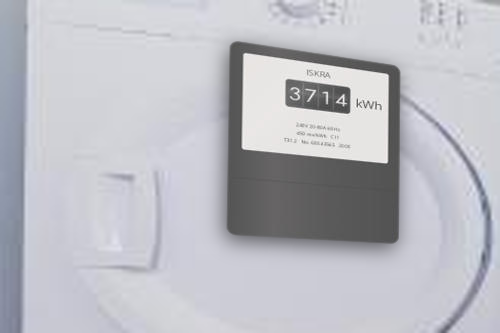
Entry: kWh 3714
